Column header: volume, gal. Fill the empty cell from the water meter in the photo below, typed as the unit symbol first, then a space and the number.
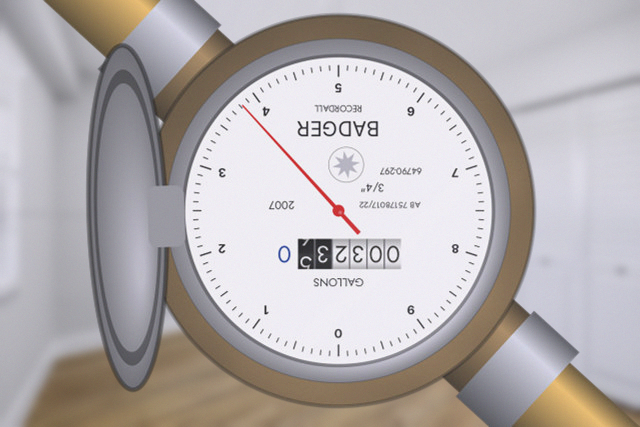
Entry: gal 32353.8
